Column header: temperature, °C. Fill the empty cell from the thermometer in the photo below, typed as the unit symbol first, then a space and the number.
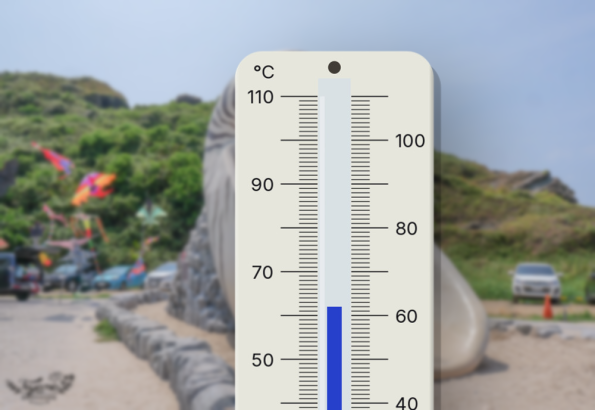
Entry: °C 62
